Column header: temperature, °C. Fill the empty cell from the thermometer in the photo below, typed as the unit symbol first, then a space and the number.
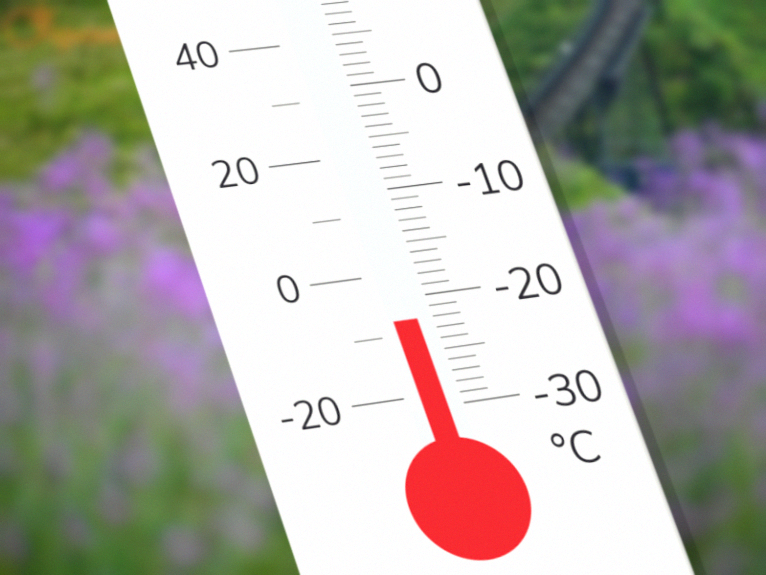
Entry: °C -22
